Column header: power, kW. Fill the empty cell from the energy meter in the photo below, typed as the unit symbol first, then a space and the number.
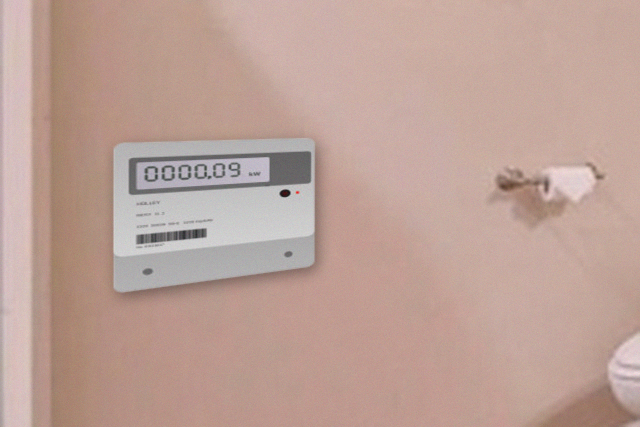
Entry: kW 0.09
